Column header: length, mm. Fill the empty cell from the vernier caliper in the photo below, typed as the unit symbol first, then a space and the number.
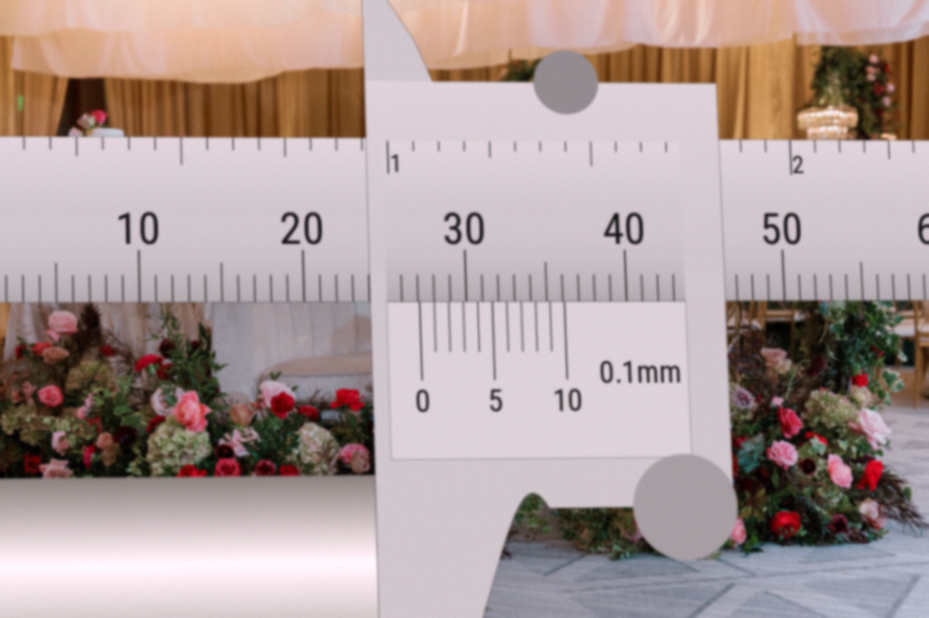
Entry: mm 27.1
